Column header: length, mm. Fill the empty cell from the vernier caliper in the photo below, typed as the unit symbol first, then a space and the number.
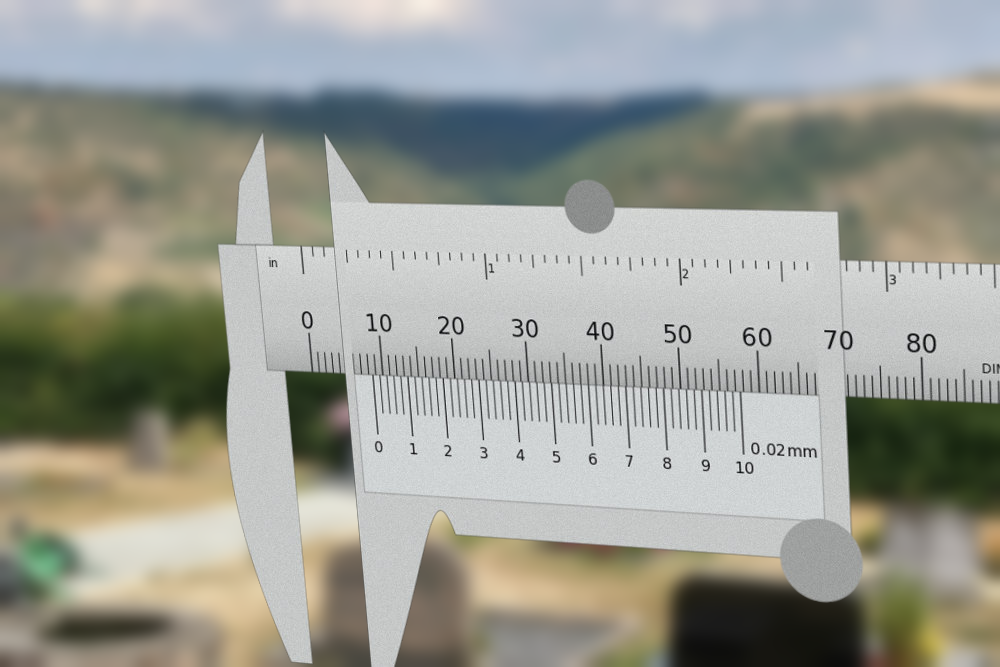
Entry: mm 8.6
